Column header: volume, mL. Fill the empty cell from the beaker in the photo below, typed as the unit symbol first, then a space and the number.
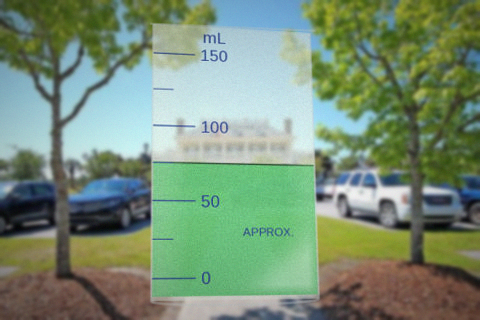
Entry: mL 75
